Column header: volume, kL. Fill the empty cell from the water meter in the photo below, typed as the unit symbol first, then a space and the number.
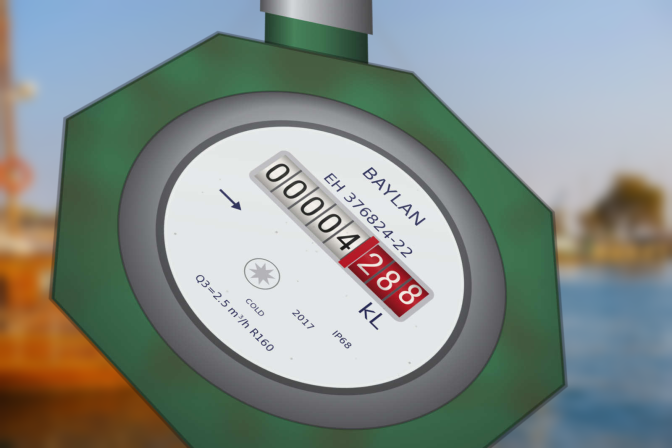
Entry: kL 4.288
